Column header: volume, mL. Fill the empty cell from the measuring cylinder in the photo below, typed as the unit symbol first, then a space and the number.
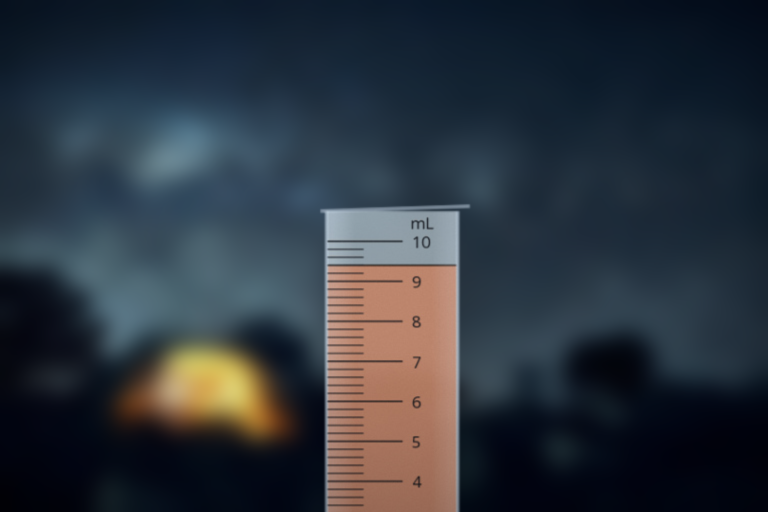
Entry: mL 9.4
